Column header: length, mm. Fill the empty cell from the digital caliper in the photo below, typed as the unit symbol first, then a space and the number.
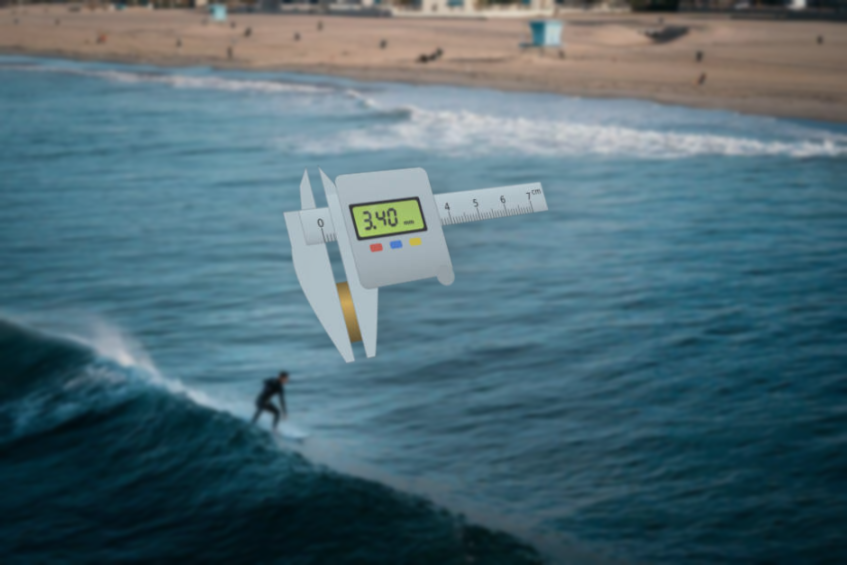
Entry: mm 3.40
